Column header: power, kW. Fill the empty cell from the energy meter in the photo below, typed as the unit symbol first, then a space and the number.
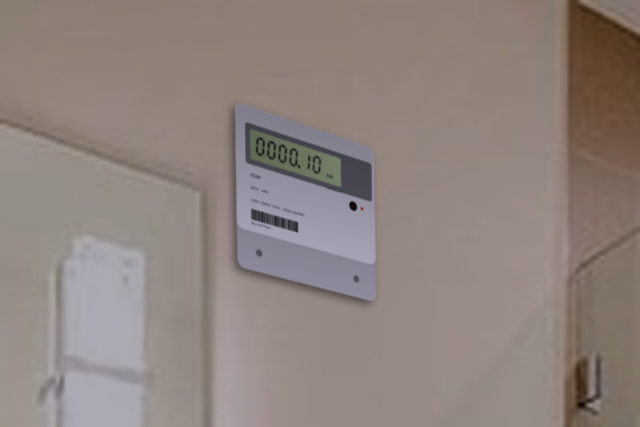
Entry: kW 0.10
